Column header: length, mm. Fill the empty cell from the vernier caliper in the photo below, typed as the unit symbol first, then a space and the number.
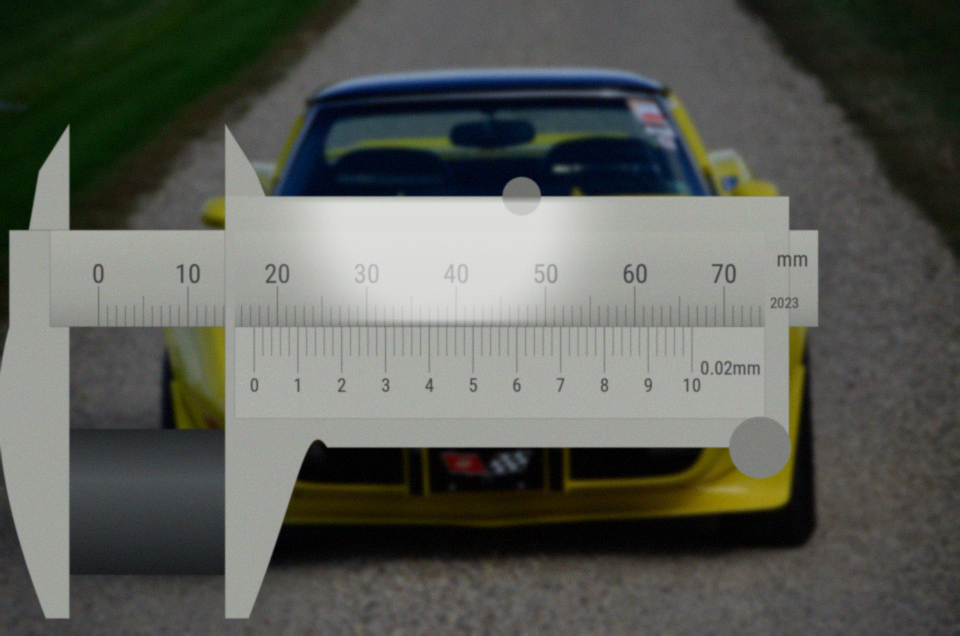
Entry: mm 17.4
